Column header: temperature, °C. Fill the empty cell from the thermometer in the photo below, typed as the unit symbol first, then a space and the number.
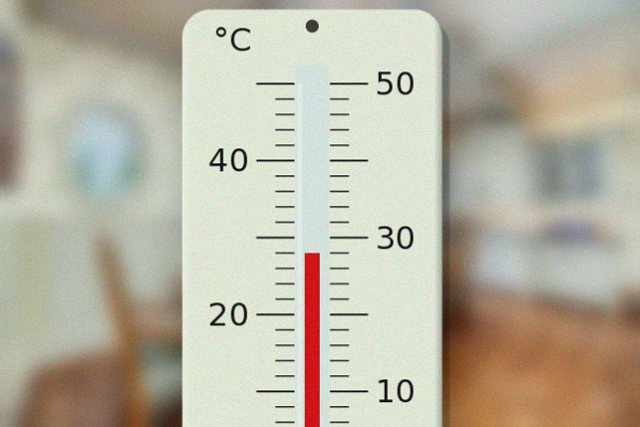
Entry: °C 28
